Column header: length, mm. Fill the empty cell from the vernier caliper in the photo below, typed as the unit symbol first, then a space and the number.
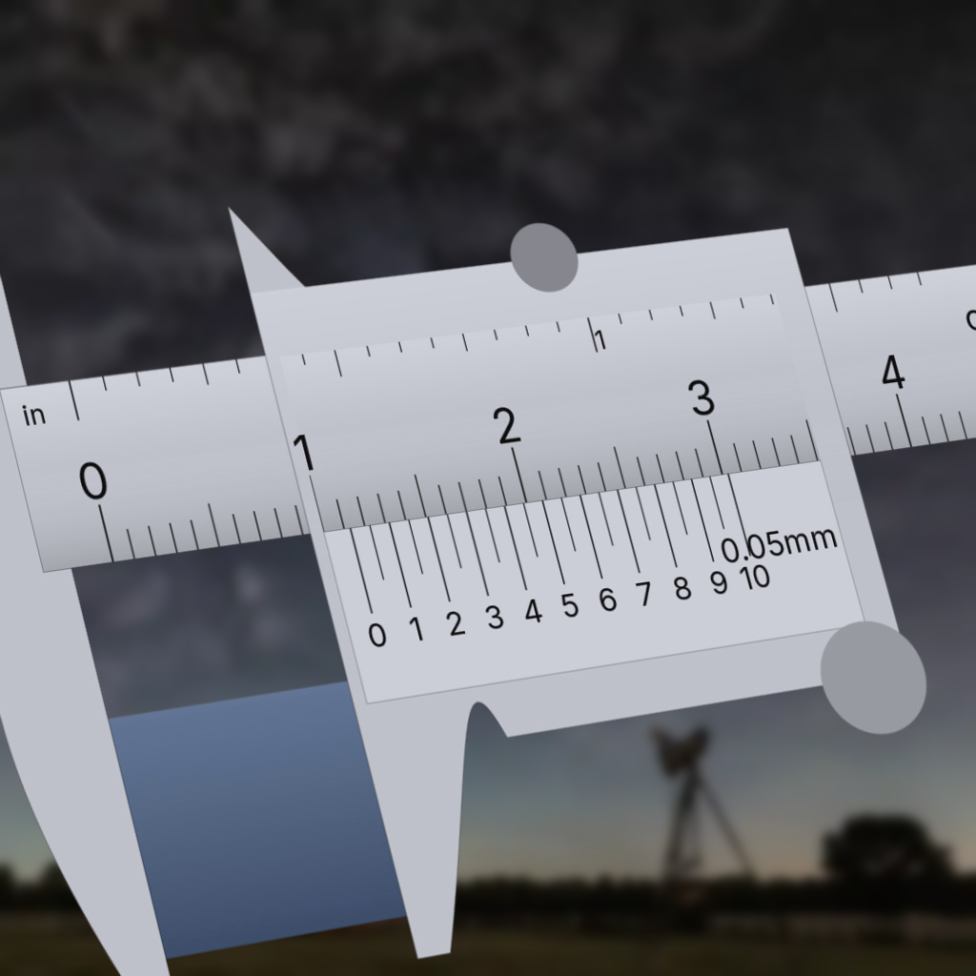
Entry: mm 11.3
